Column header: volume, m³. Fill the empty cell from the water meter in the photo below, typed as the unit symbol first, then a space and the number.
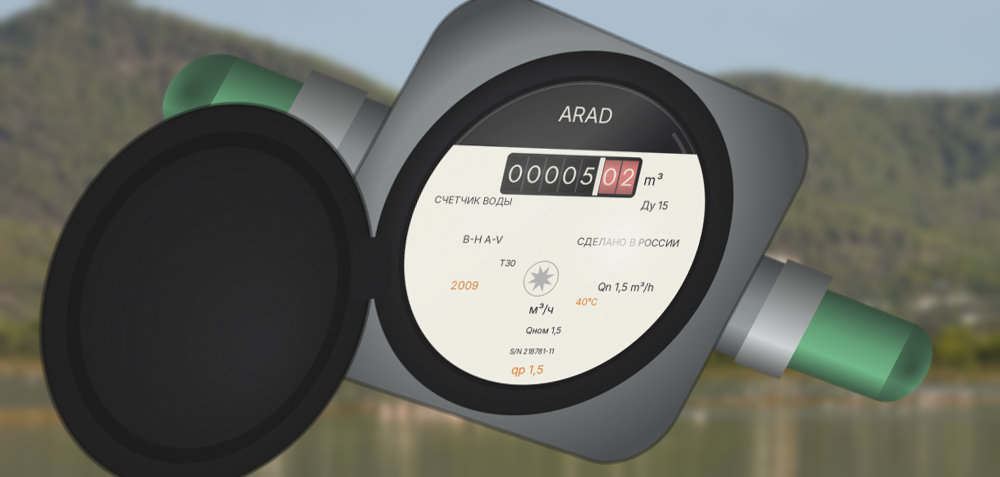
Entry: m³ 5.02
